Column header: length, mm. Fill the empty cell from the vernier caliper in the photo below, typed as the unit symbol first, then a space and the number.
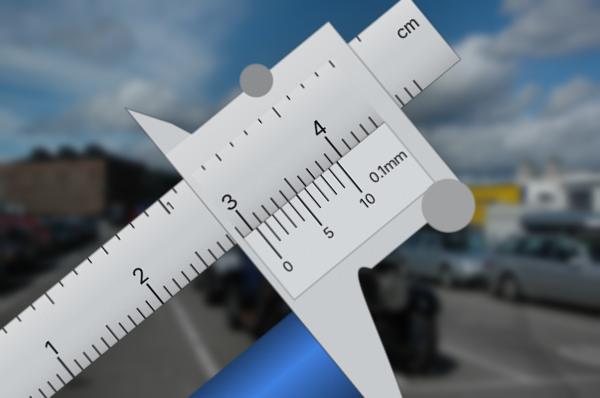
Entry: mm 30.4
